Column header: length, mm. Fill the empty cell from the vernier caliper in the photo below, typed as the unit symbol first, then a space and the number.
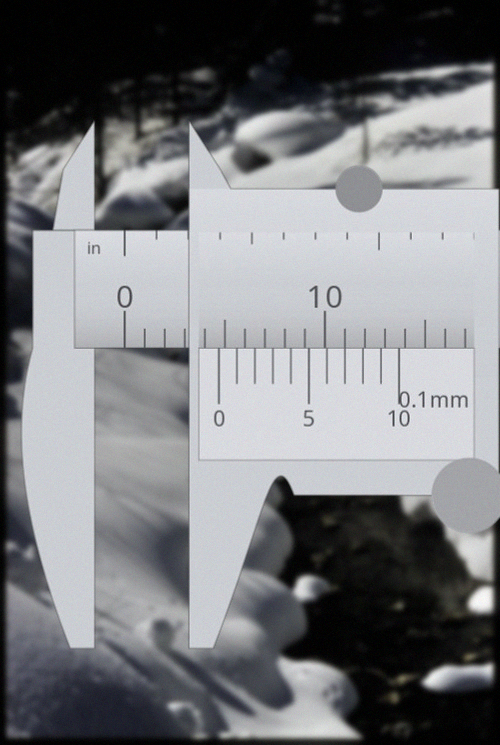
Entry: mm 4.7
